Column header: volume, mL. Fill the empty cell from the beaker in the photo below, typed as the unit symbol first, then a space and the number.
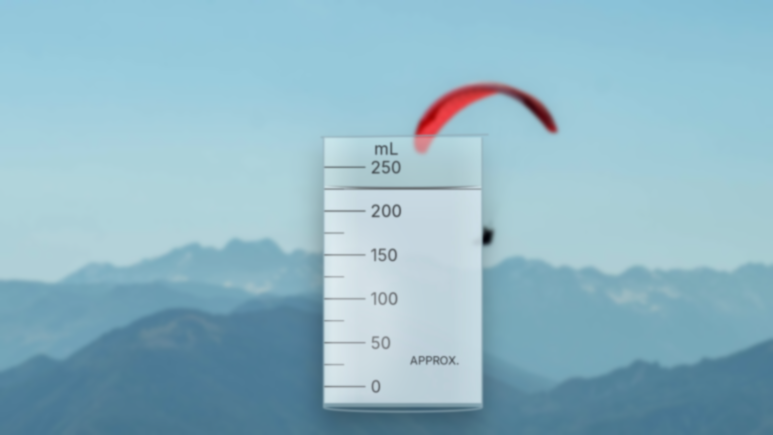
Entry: mL 225
